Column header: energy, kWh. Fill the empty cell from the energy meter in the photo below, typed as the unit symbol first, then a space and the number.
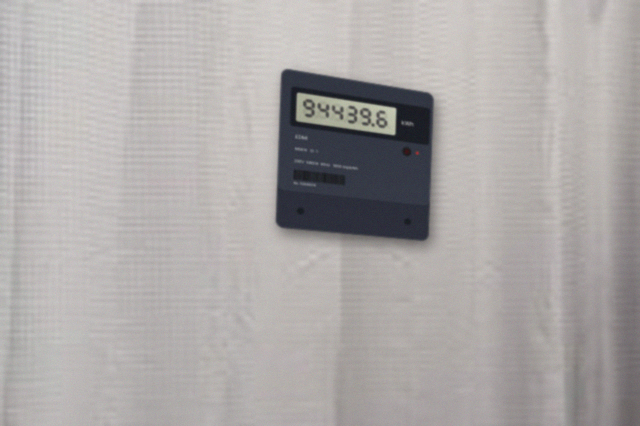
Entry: kWh 94439.6
